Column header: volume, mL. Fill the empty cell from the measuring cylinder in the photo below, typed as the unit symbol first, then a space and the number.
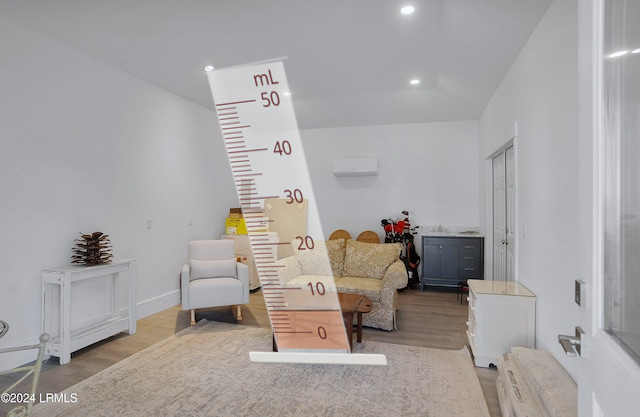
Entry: mL 5
